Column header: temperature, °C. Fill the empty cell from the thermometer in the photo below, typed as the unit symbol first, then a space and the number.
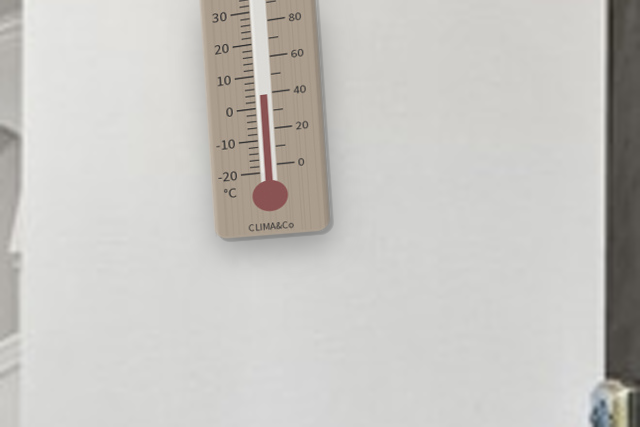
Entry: °C 4
